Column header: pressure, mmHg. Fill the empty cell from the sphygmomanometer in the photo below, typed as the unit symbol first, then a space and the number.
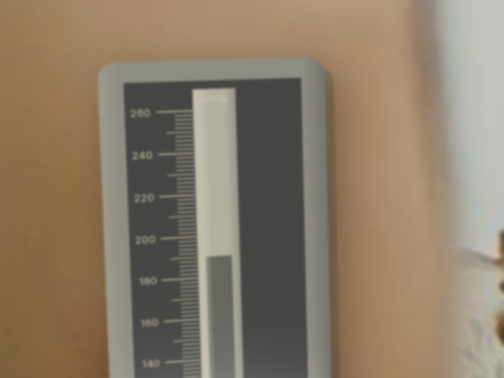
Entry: mmHg 190
